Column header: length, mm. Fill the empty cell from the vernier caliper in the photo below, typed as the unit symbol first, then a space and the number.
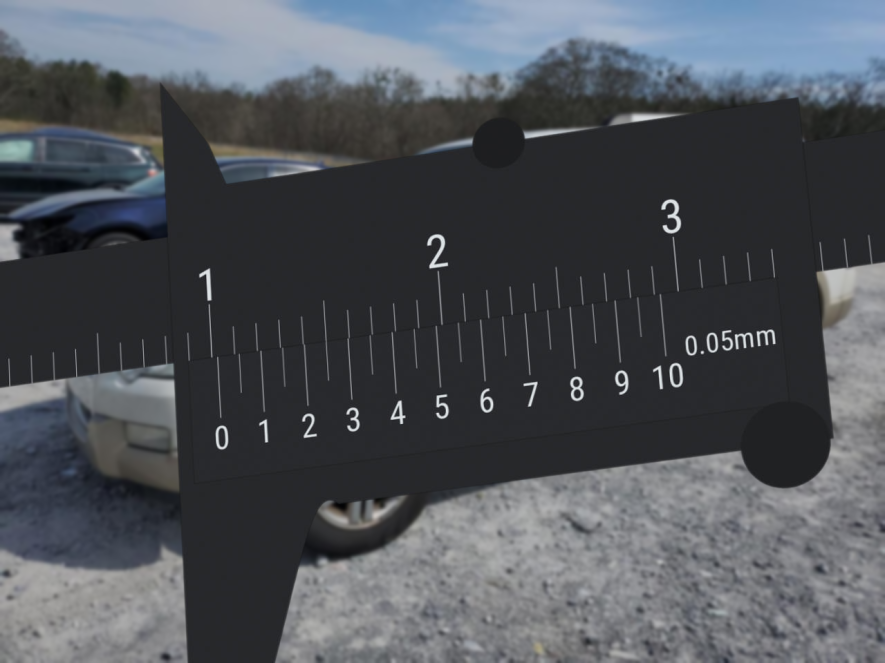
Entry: mm 10.25
